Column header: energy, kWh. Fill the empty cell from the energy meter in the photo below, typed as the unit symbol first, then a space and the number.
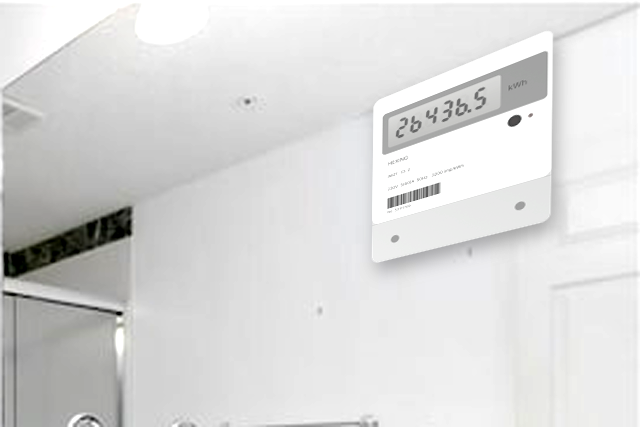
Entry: kWh 26436.5
